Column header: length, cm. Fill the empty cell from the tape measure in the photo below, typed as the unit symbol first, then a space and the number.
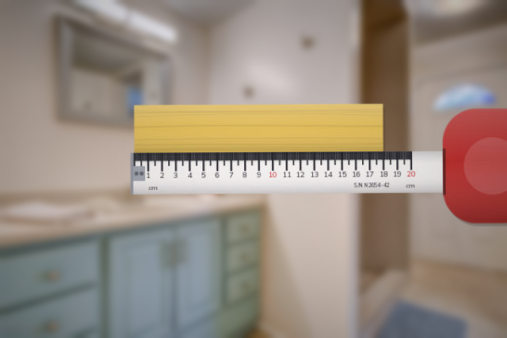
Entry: cm 18
